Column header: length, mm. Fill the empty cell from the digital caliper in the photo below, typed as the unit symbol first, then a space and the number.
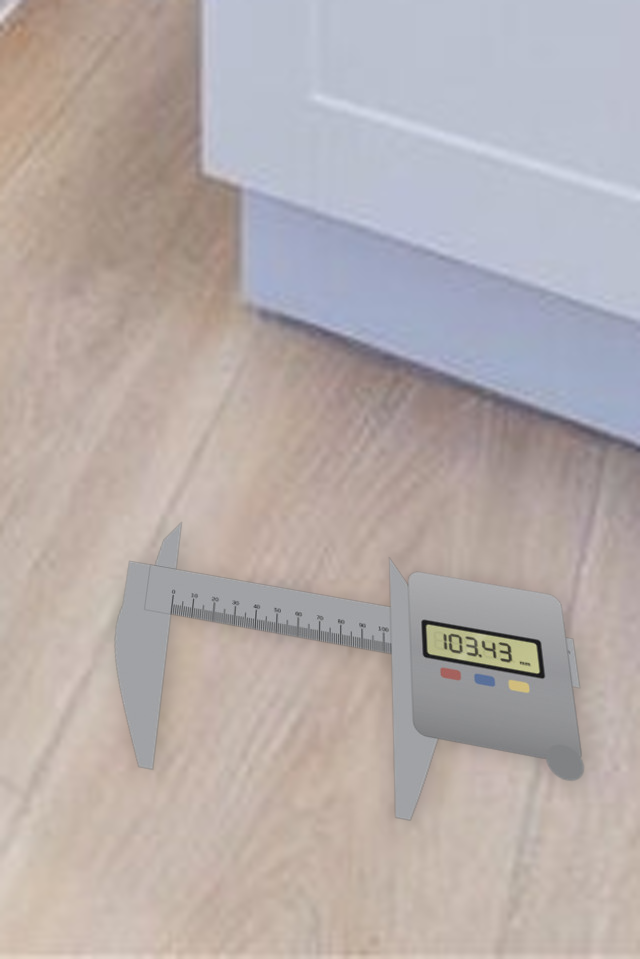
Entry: mm 103.43
